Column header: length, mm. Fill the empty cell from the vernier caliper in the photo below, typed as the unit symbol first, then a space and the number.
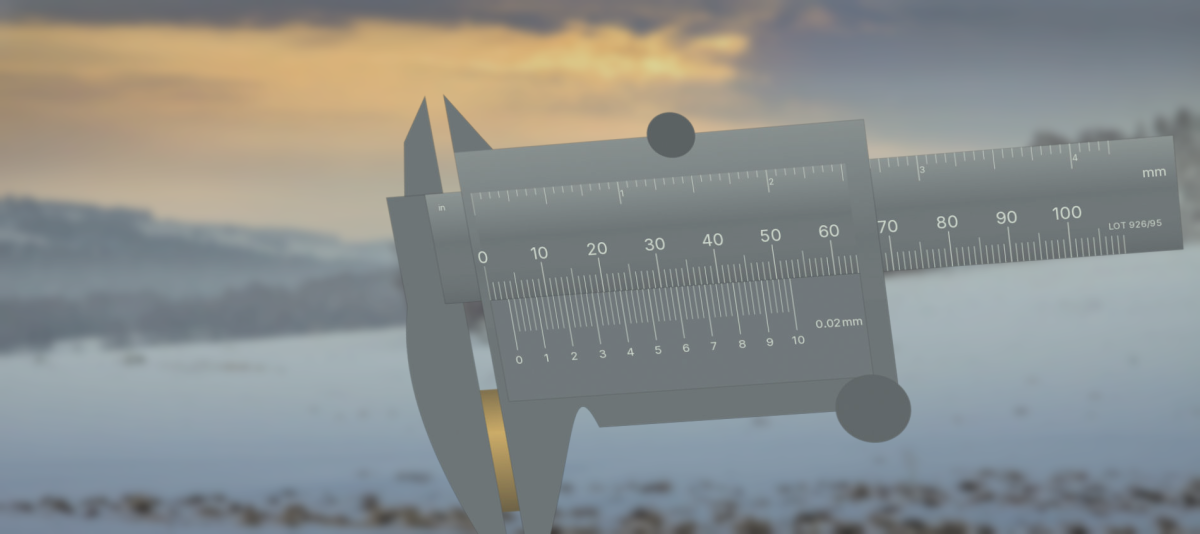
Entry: mm 3.2
